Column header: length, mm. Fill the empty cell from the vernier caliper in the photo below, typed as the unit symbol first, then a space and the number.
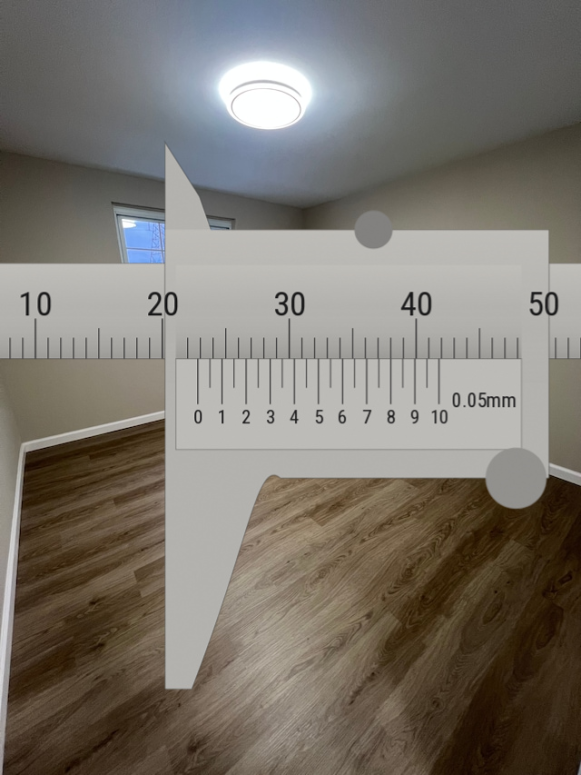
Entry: mm 22.8
